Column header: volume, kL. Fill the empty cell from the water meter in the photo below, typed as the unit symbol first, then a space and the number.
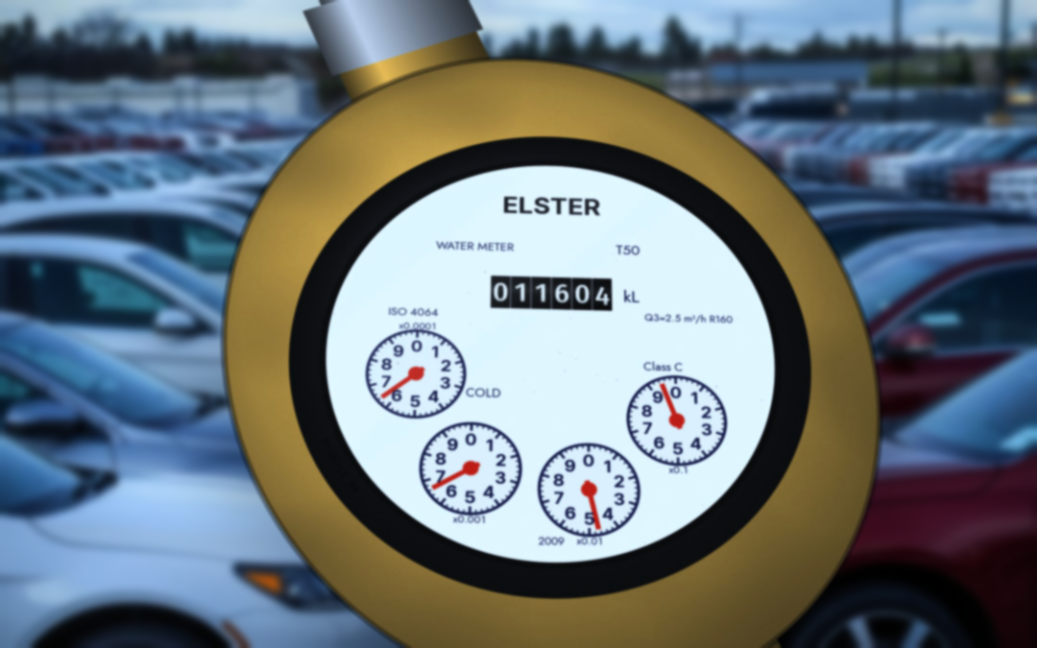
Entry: kL 11603.9466
